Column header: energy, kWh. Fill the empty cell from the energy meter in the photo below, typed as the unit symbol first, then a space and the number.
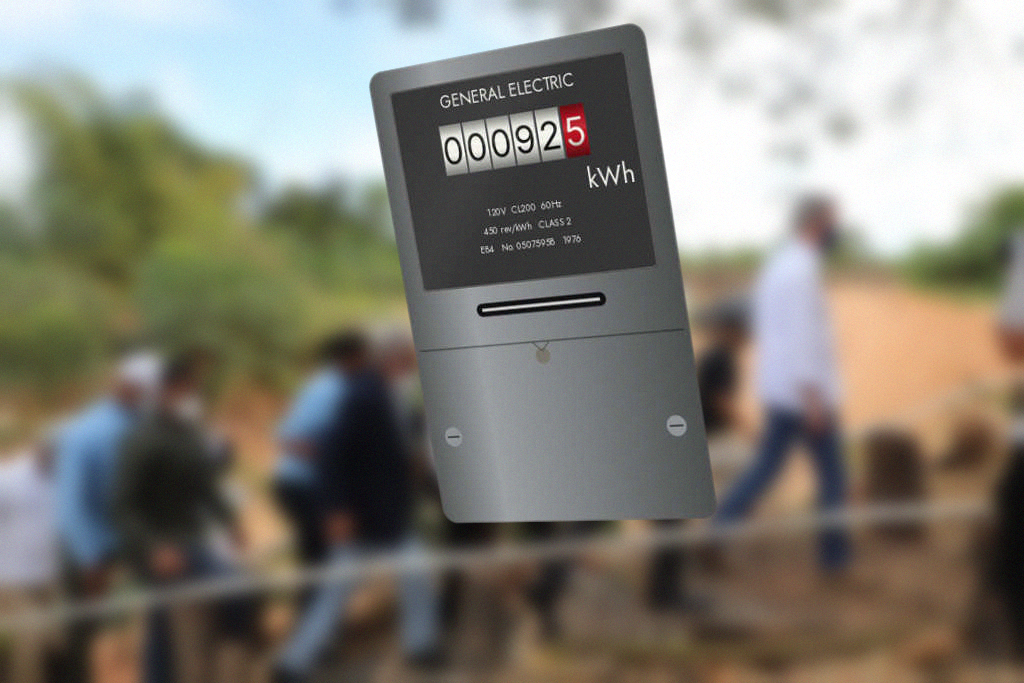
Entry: kWh 92.5
